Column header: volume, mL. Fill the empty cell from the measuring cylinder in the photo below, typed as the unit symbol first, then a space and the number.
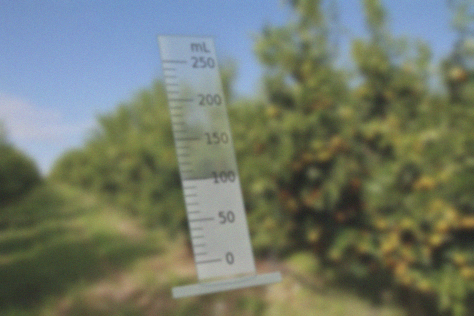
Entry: mL 100
